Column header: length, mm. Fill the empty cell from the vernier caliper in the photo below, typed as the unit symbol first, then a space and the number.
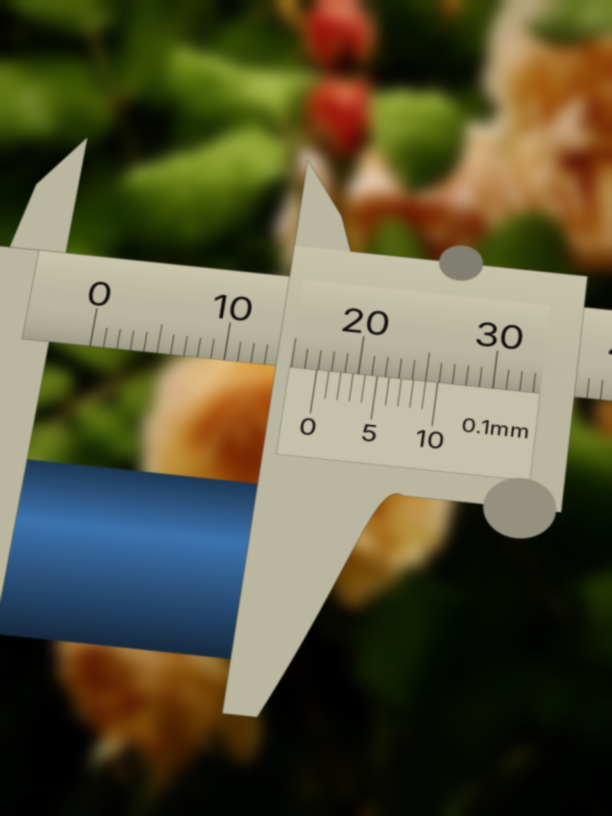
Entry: mm 16.9
